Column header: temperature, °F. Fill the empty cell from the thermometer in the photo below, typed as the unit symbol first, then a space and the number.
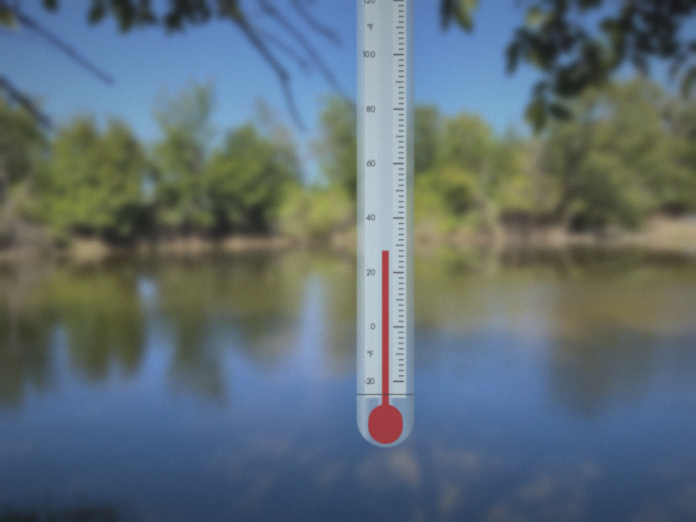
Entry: °F 28
